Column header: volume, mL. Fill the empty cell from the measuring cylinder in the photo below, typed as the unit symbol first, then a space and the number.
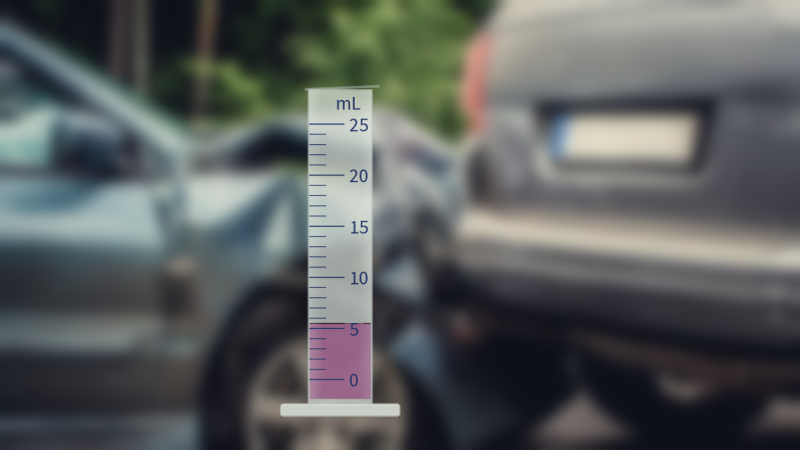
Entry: mL 5.5
